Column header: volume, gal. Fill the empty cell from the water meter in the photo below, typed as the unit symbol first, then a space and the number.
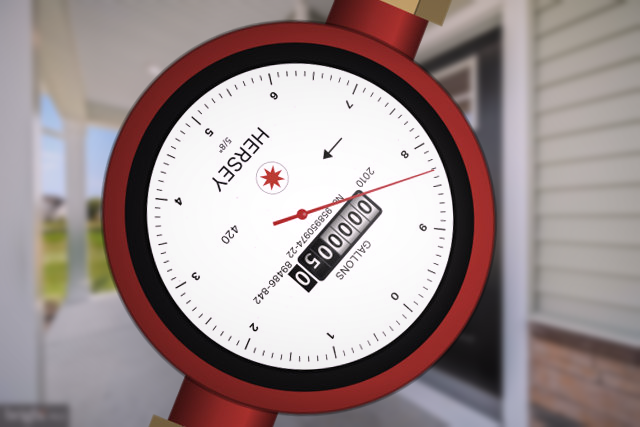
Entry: gal 48.3
